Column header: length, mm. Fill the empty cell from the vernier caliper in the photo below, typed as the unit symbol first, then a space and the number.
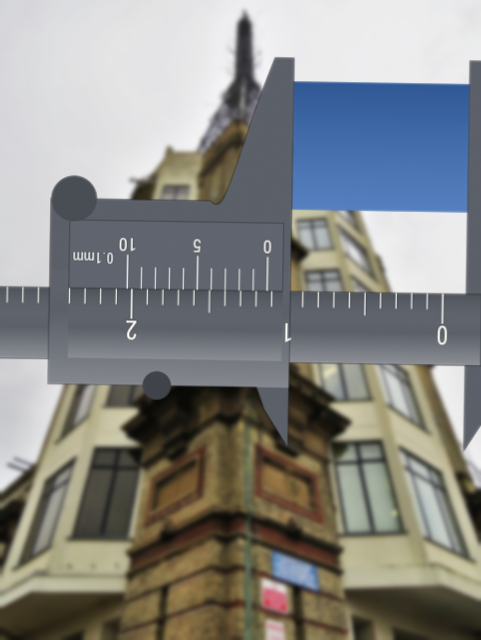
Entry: mm 11.3
